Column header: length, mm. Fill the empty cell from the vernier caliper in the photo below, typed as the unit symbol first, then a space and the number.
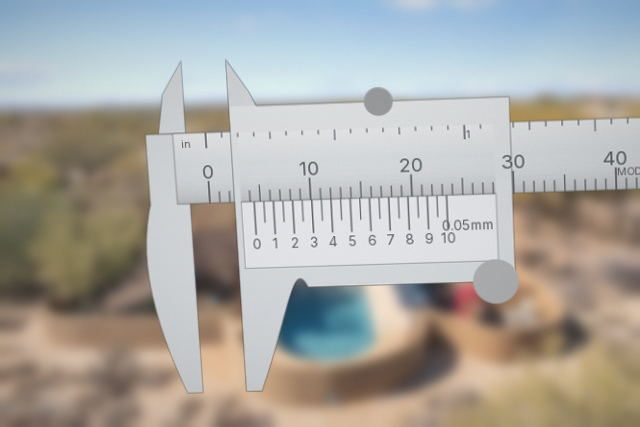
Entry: mm 4.4
